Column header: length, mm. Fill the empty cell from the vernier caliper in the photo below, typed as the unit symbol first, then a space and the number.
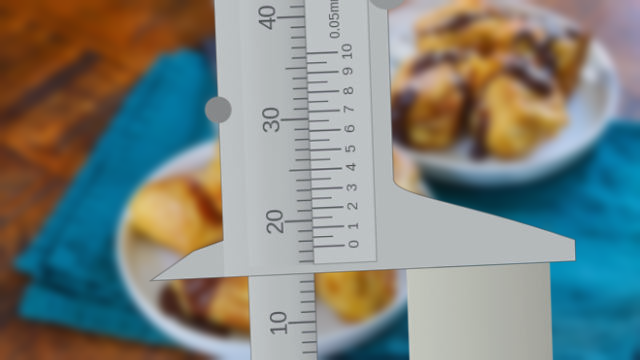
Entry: mm 17.4
